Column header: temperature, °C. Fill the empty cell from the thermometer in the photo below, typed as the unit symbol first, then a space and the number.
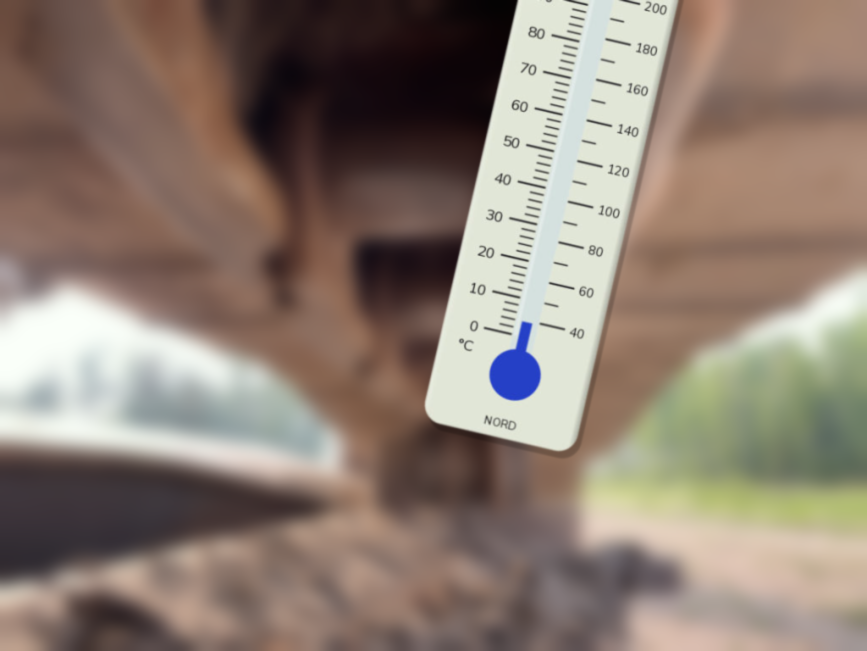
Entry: °C 4
